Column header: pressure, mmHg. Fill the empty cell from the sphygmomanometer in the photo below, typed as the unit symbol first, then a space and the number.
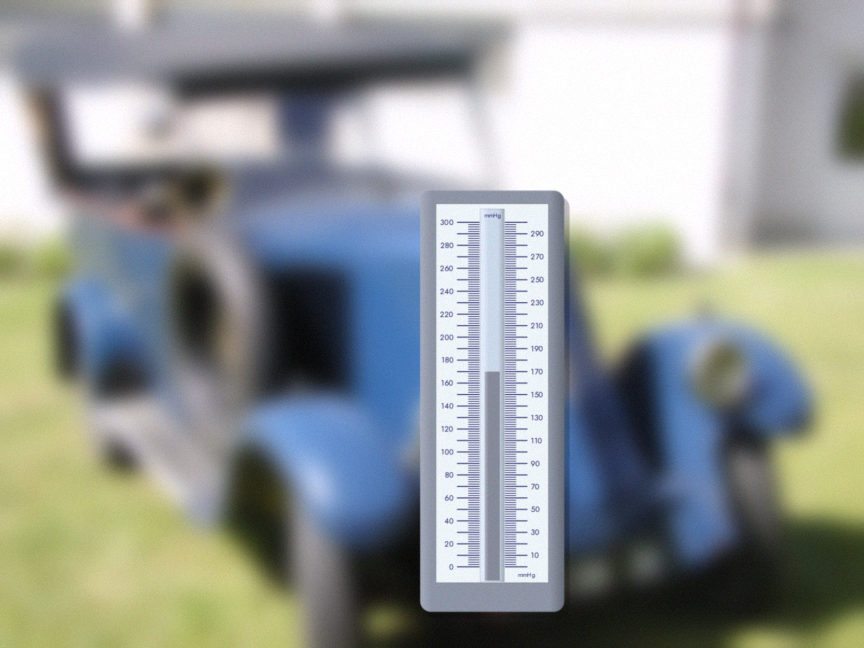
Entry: mmHg 170
